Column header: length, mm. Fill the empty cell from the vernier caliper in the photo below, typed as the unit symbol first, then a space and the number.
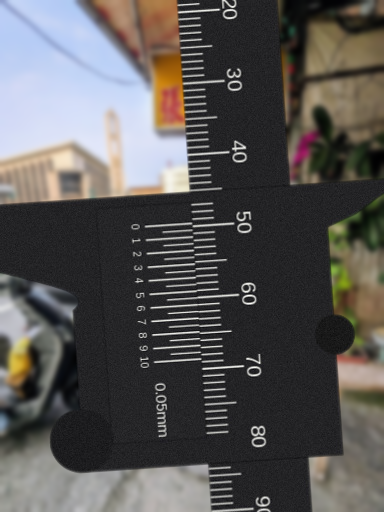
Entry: mm 49.6
